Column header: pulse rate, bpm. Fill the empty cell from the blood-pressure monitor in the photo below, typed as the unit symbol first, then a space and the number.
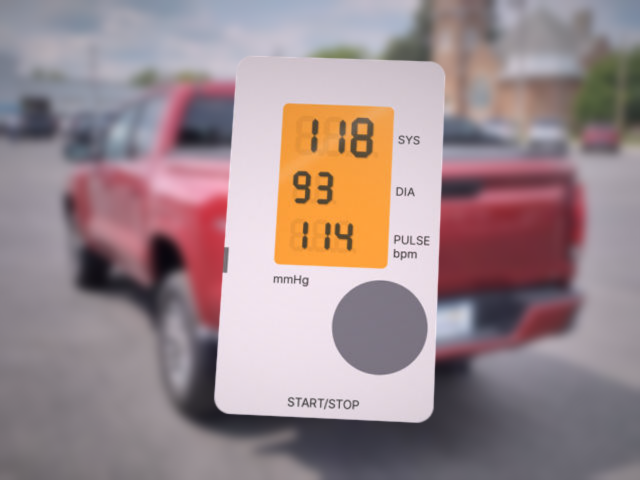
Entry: bpm 114
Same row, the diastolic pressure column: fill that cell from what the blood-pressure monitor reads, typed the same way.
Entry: mmHg 93
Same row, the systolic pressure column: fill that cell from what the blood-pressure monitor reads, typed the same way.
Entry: mmHg 118
